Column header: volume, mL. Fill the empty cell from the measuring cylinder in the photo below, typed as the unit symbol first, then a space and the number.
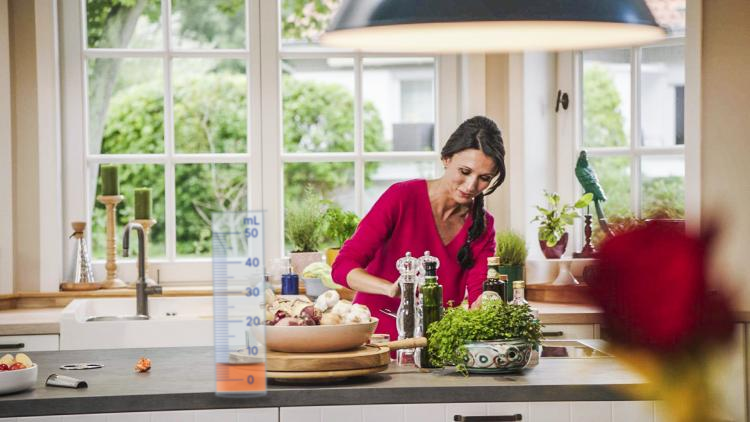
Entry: mL 5
